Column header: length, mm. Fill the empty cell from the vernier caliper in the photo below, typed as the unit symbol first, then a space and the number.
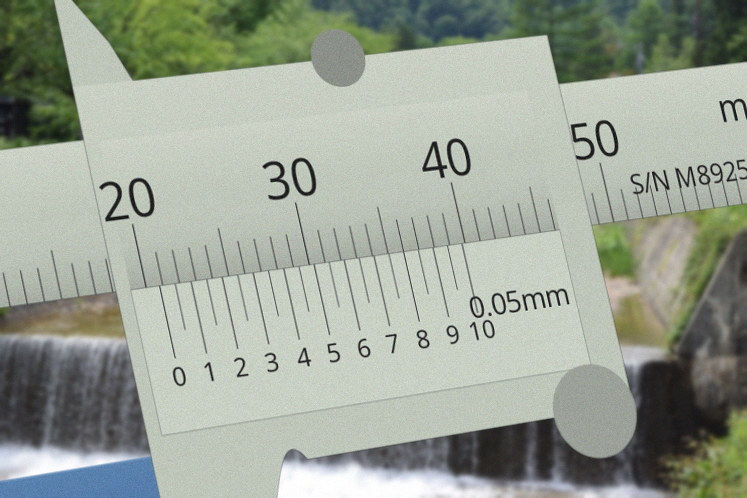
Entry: mm 20.8
